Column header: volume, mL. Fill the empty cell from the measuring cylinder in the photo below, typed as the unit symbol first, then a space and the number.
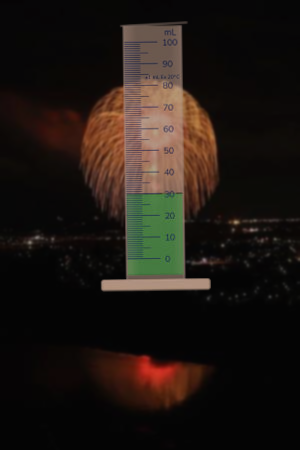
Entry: mL 30
